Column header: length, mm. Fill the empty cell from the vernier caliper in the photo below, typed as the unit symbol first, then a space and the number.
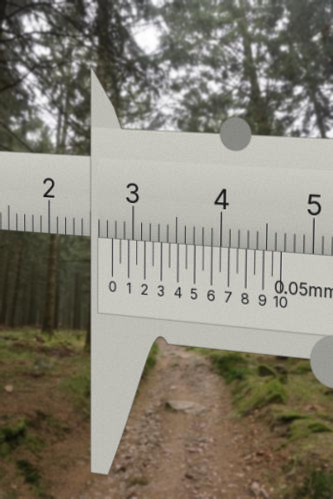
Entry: mm 27.6
